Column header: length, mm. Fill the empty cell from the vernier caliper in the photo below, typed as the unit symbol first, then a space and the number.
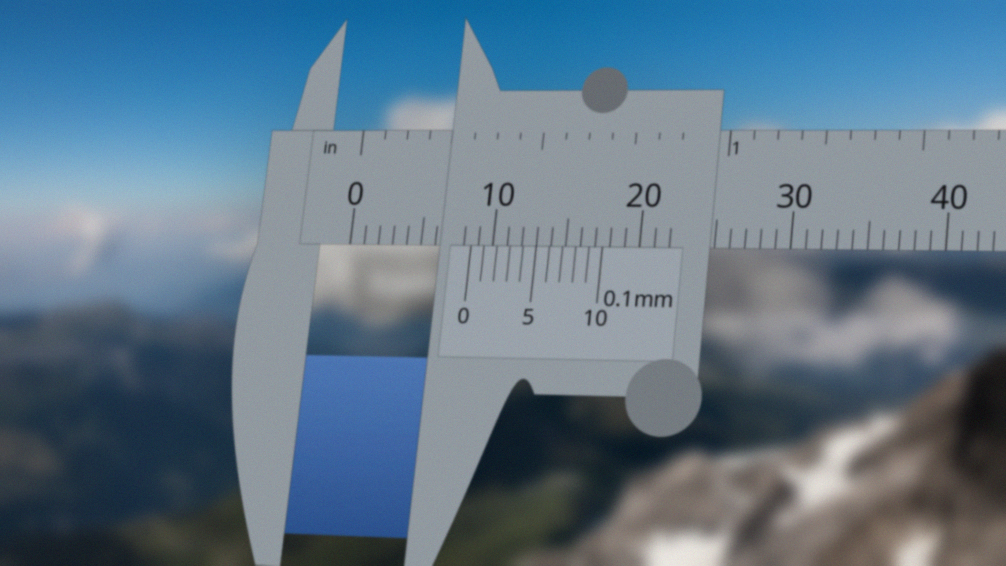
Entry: mm 8.5
